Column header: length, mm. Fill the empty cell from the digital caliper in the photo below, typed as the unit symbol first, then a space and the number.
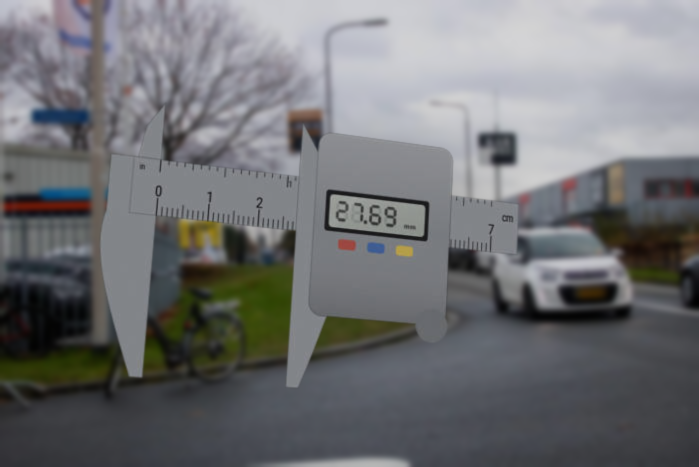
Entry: mm 27.69
